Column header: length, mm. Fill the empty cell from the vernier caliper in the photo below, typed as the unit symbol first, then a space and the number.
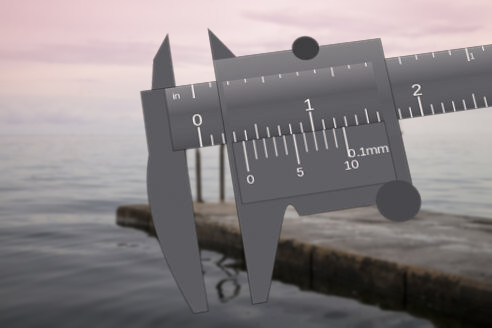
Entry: mm 3.7
